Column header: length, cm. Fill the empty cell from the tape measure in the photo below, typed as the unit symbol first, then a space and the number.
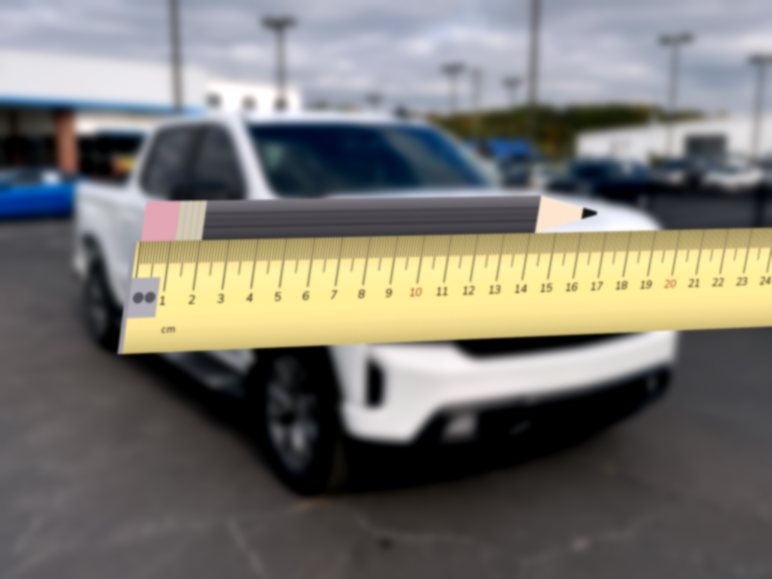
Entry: cm 16.5
